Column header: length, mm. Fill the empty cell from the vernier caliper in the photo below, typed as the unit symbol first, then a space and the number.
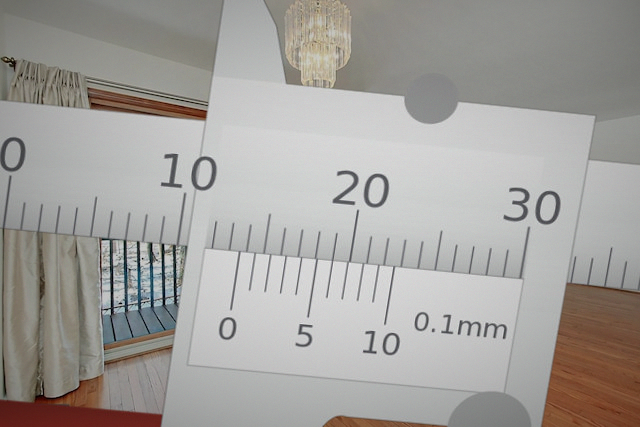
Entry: mm 13.6
